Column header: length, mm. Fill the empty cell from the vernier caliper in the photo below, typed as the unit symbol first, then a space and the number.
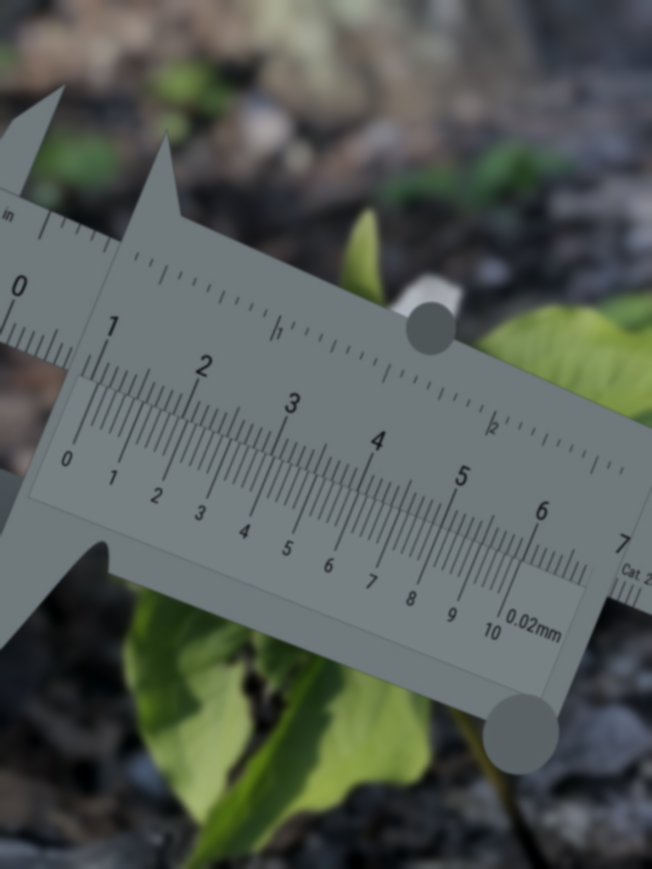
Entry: mm 10.8
